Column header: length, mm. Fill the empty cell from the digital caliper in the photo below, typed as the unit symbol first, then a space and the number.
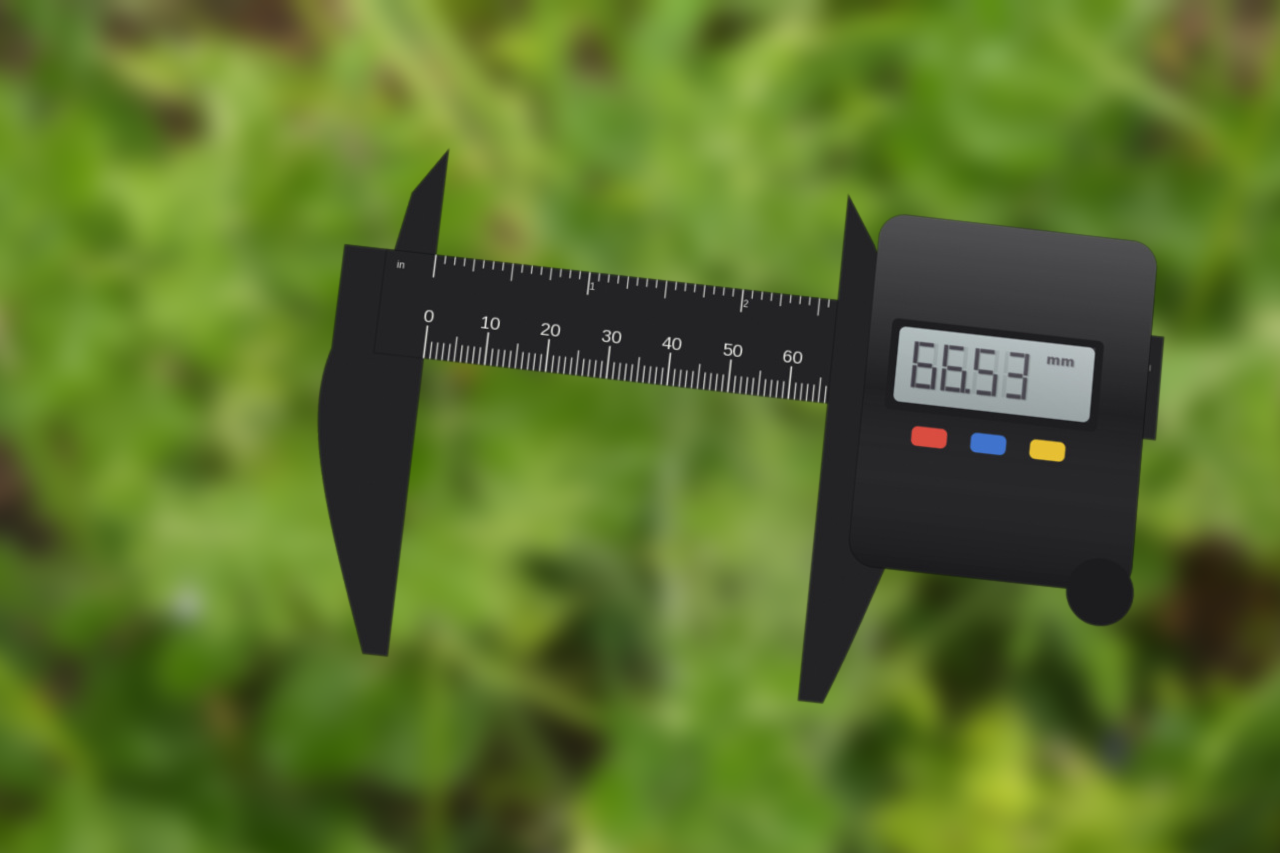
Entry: mm 66.53
